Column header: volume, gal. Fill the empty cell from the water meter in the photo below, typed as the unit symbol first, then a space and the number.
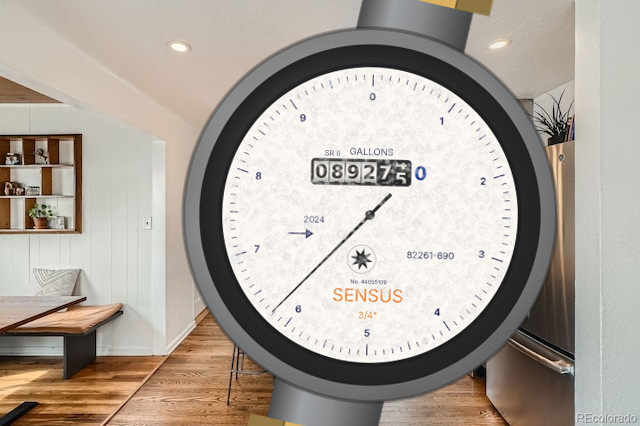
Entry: gal 892746.2
